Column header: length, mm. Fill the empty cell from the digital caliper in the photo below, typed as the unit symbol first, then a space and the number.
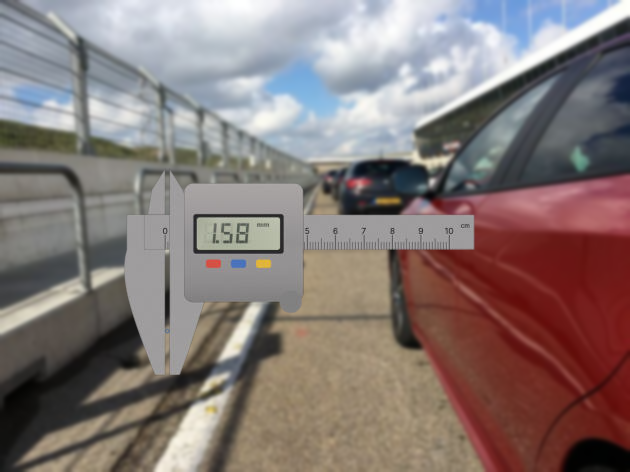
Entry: mm 1.58
